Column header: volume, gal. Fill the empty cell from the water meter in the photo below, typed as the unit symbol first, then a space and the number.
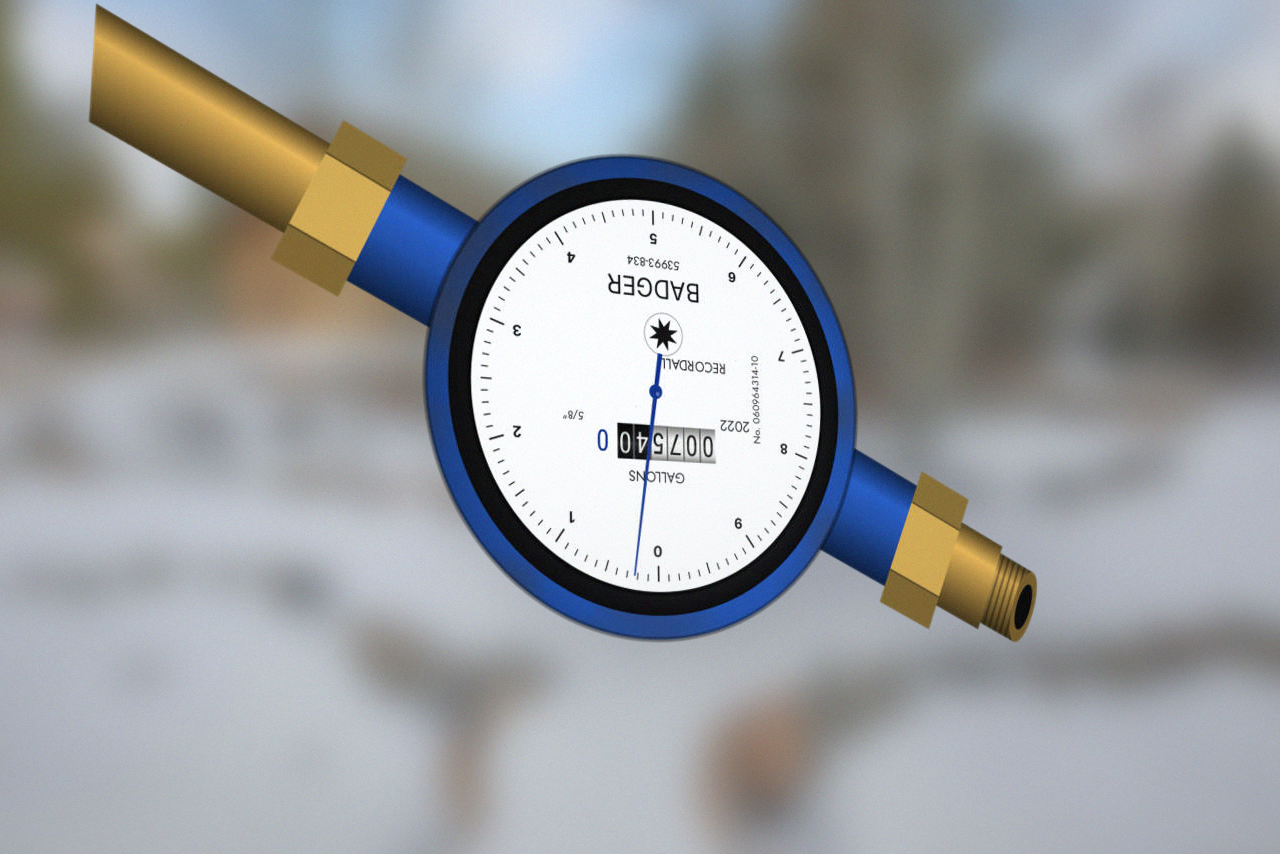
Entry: gal 75400.2
